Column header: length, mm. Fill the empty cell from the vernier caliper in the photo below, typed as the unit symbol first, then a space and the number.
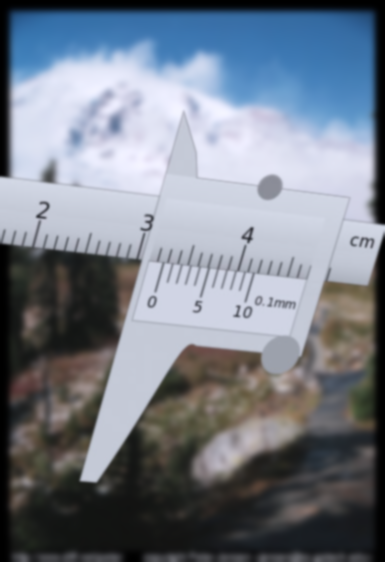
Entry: mm 32.6
